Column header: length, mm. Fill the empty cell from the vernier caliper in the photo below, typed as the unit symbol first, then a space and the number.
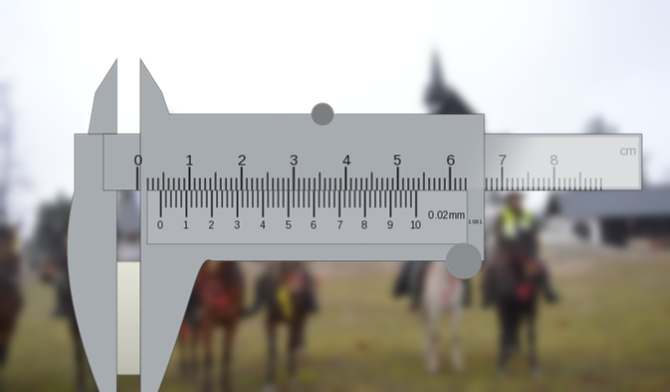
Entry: mm 4.5
